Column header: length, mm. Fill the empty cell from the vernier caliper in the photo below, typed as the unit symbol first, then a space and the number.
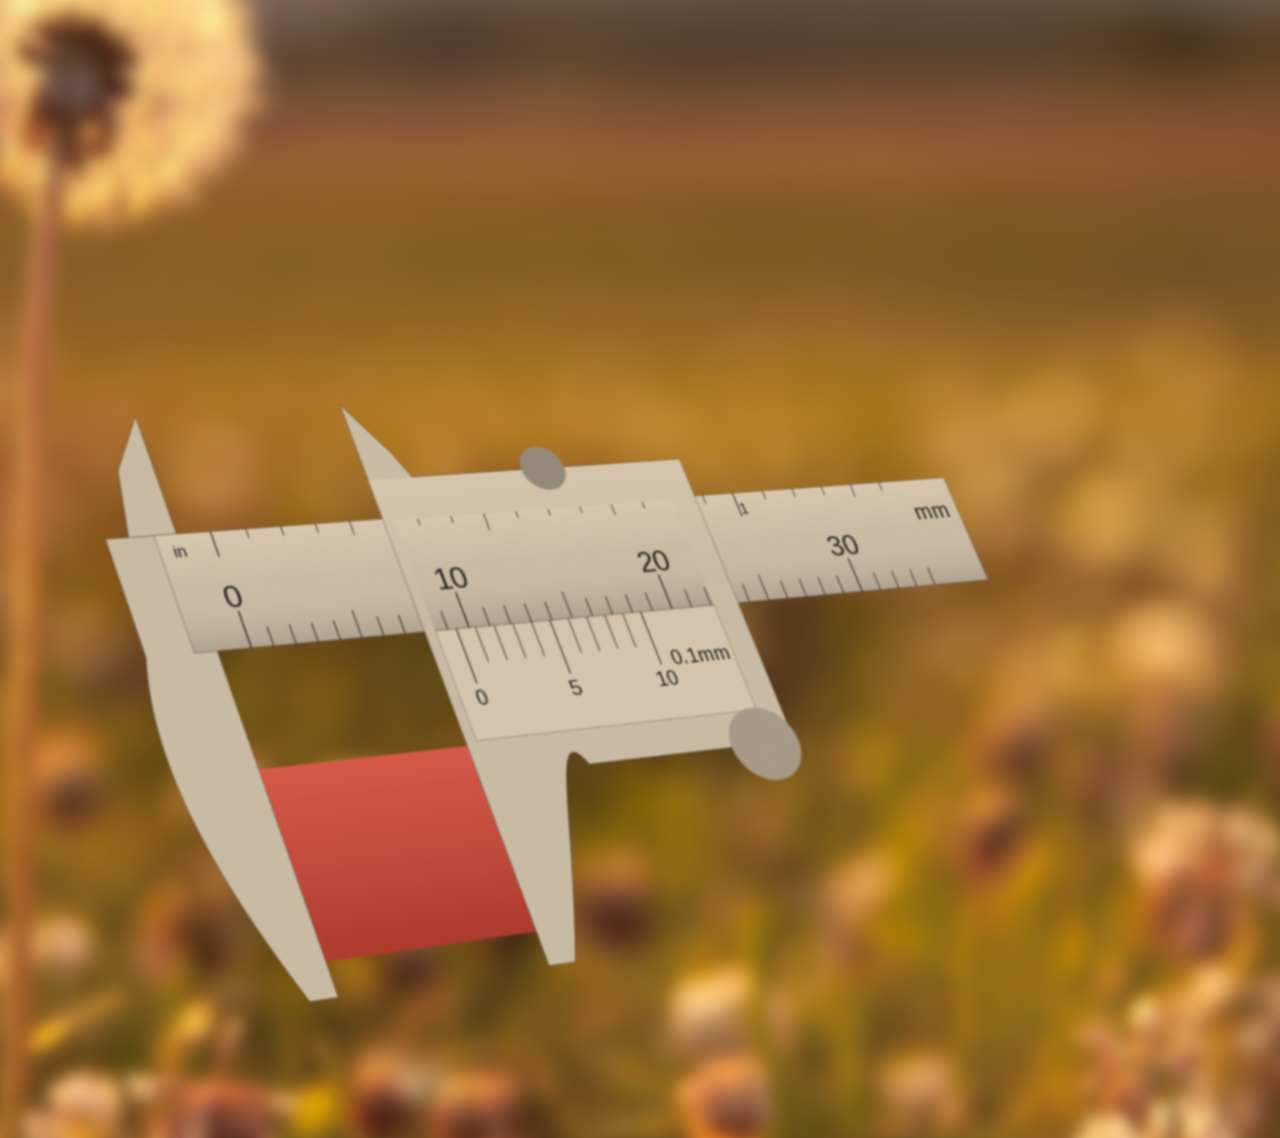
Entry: mm 9.4
